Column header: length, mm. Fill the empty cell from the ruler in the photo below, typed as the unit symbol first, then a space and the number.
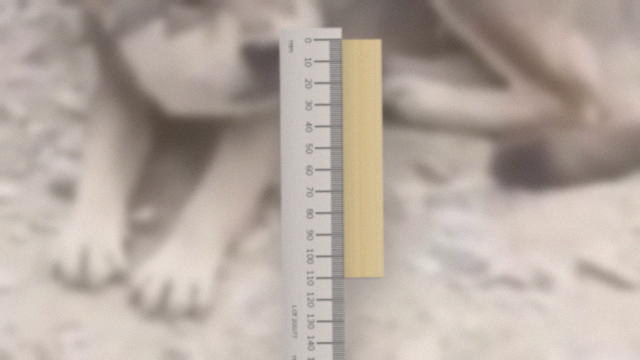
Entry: mm 110
